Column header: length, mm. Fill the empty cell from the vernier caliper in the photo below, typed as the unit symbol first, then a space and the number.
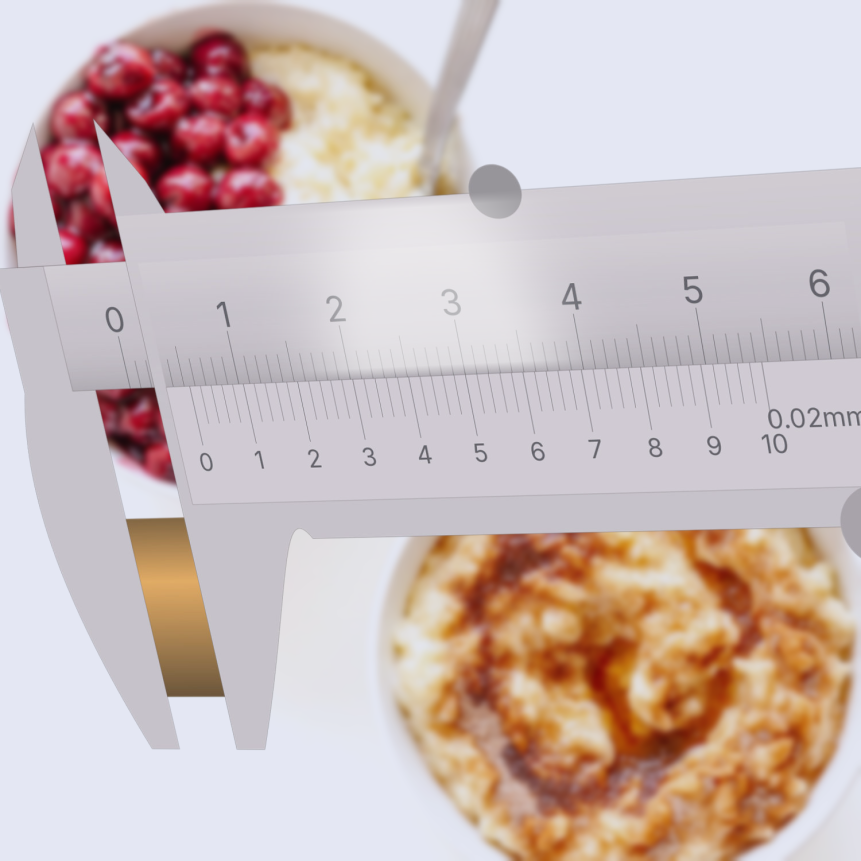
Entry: mm 5.5
